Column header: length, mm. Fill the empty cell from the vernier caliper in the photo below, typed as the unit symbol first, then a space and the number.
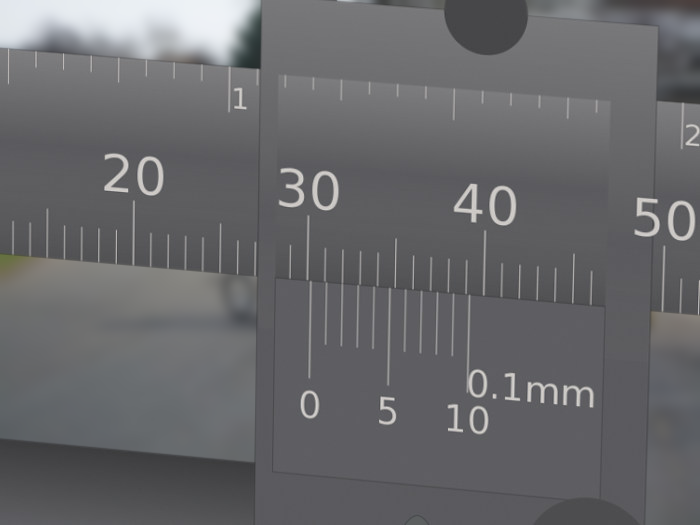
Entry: mm 30.2
